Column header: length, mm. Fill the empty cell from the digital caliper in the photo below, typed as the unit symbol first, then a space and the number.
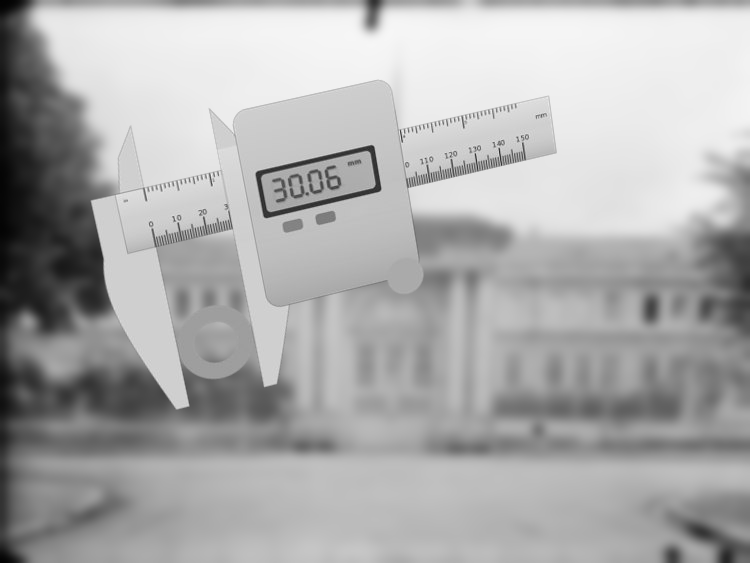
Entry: mm 30.06
